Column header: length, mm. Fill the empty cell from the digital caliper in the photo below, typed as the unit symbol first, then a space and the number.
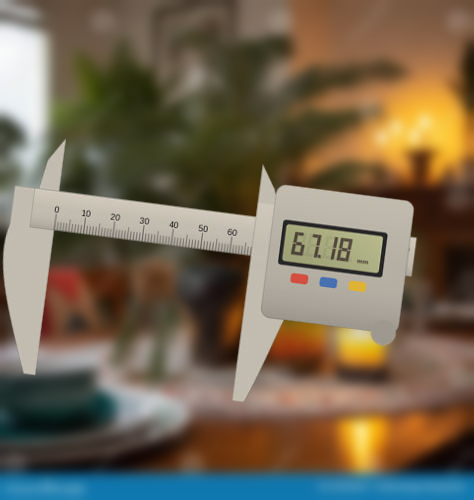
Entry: mm 67.18
